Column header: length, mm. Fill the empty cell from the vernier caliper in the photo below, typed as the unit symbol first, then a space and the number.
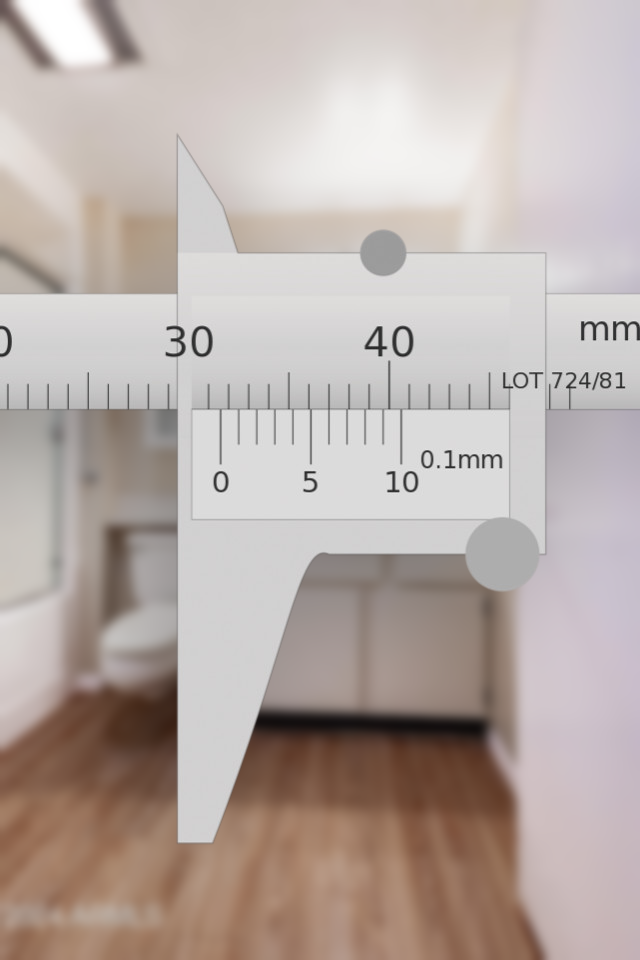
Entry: mm 31.6
